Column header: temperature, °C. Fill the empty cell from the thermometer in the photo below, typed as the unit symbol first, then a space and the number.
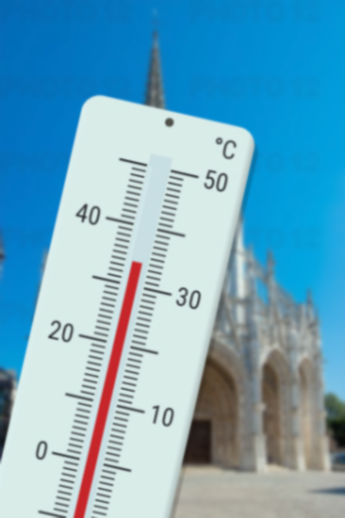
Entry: °C 34
